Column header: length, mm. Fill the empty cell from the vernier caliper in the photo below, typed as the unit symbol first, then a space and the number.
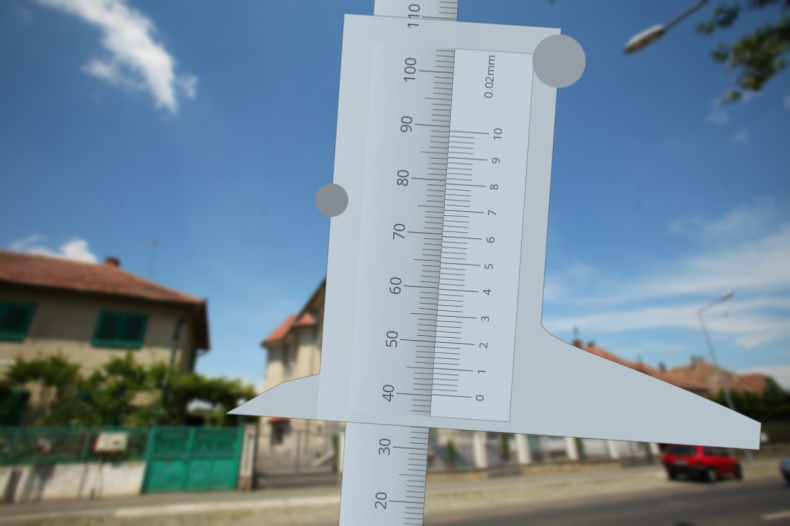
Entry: mm 40.2
